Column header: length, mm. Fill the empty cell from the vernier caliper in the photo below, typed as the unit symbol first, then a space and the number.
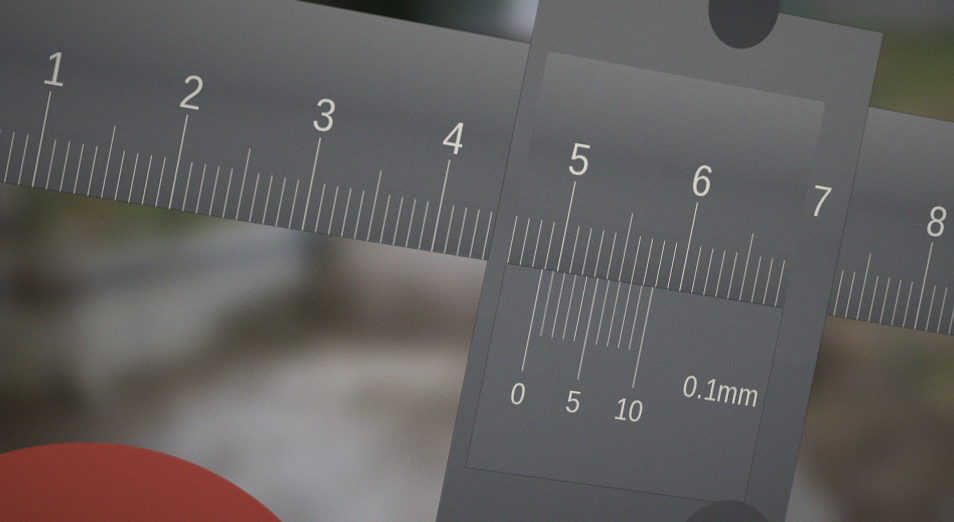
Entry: mm 48.8
